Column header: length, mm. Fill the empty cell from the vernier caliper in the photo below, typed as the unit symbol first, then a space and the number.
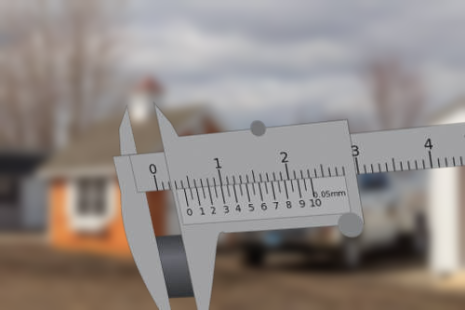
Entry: mm 4.2
